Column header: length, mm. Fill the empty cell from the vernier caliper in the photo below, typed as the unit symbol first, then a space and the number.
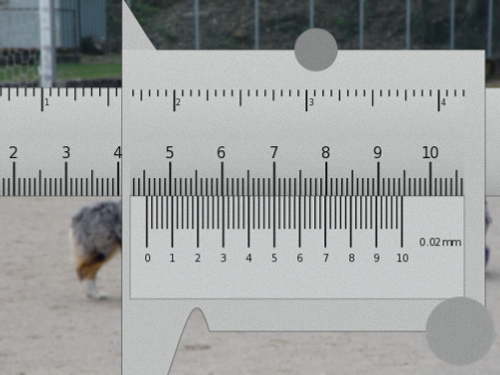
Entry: mm 45.5
